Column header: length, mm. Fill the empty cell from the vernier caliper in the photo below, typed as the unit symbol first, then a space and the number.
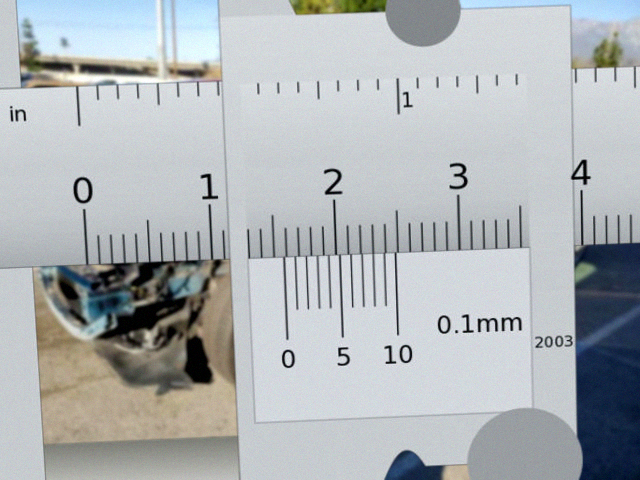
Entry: mm 15.8
